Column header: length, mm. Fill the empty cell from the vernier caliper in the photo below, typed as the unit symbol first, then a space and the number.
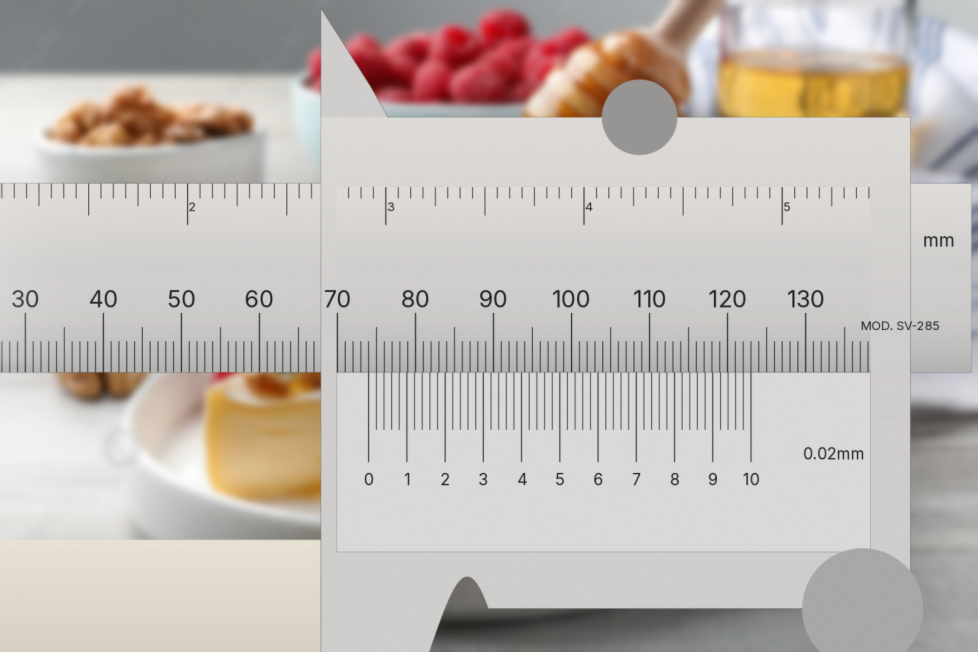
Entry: mm 74.0
